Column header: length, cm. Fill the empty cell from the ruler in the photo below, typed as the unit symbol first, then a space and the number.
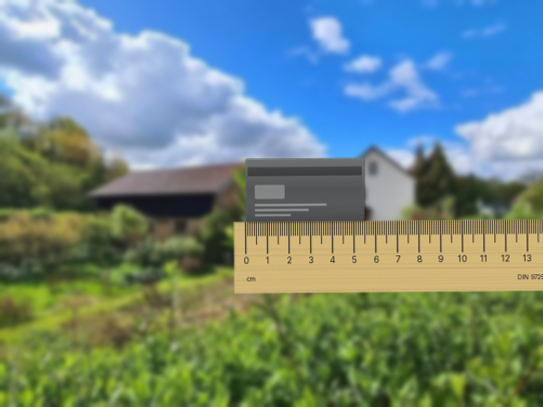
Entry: cm 5.5
